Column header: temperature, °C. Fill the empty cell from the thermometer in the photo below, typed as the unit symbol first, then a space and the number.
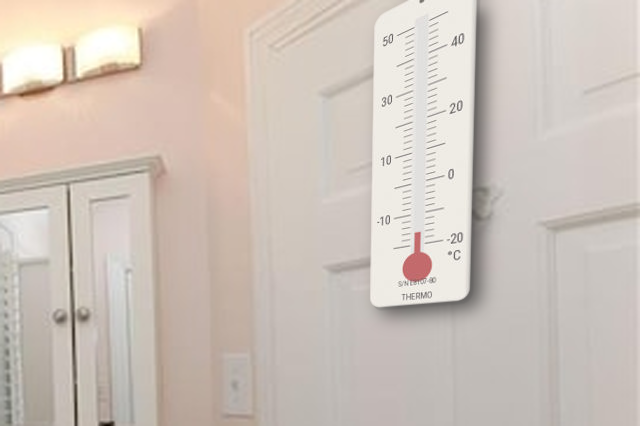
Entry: °C -16
